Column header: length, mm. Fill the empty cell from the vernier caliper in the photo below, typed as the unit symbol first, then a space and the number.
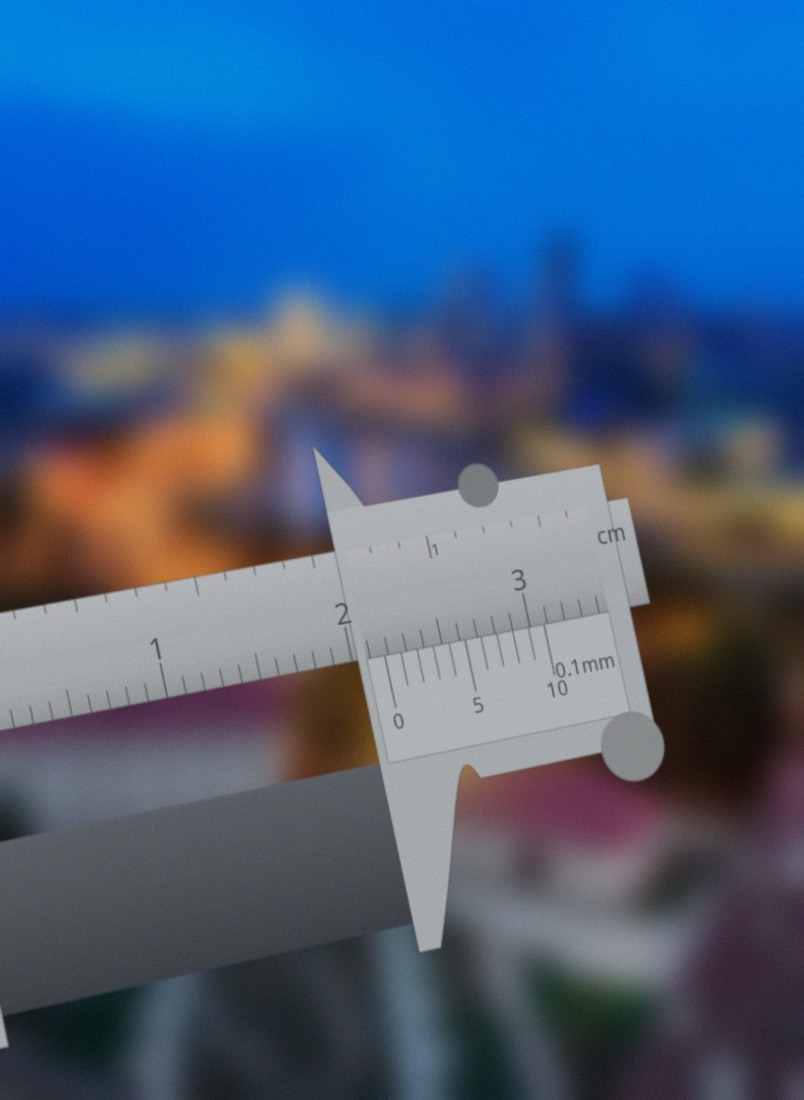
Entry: mm 21.8
